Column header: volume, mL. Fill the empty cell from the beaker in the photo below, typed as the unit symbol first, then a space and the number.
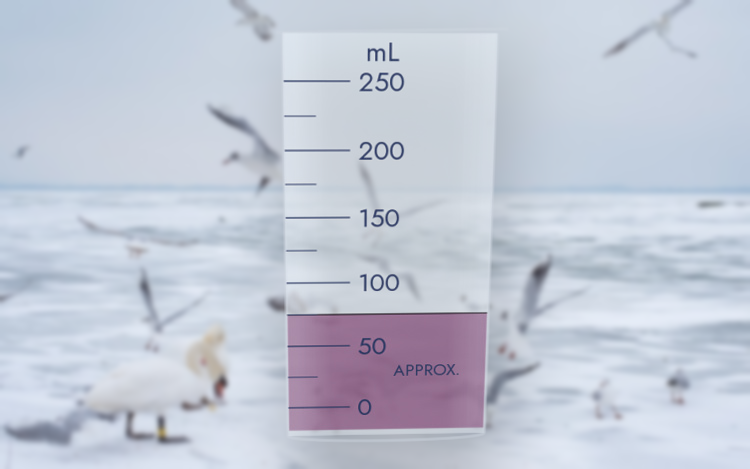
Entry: mL 75
